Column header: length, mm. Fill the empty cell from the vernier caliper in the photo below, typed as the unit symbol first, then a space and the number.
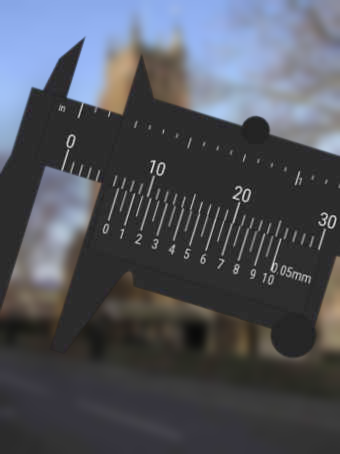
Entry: mm 6.6
